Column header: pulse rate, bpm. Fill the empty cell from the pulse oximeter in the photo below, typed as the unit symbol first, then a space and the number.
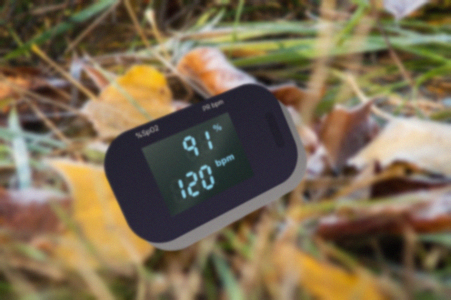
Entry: bpm 120
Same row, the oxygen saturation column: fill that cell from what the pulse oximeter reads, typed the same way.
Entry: % 91
